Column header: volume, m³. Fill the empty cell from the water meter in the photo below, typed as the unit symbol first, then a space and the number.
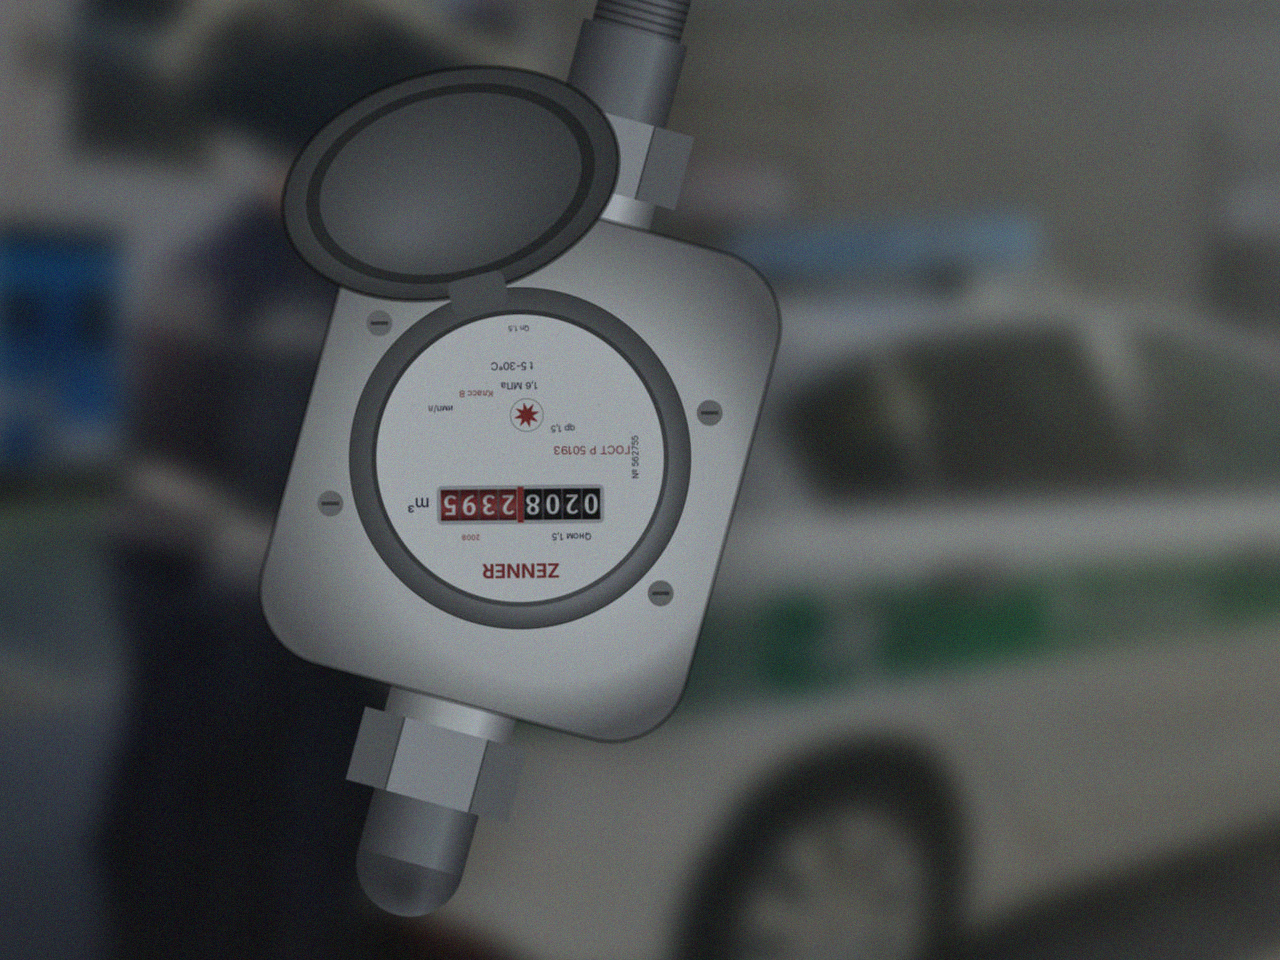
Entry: m³ 208.2395
